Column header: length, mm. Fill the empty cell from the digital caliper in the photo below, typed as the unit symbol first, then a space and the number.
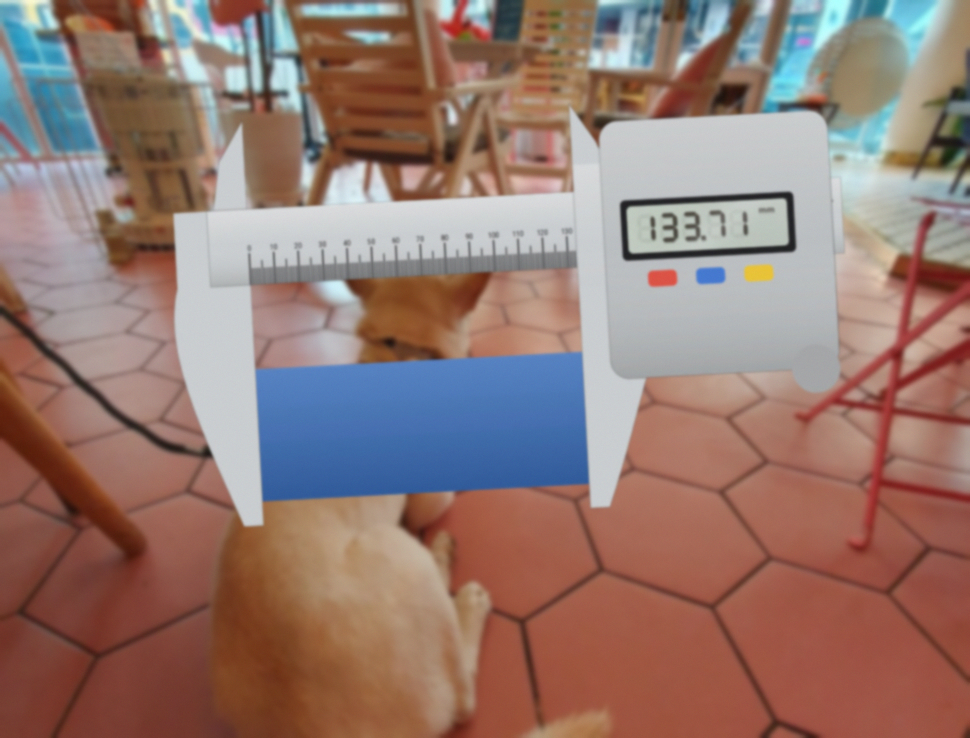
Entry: mm 133.71
